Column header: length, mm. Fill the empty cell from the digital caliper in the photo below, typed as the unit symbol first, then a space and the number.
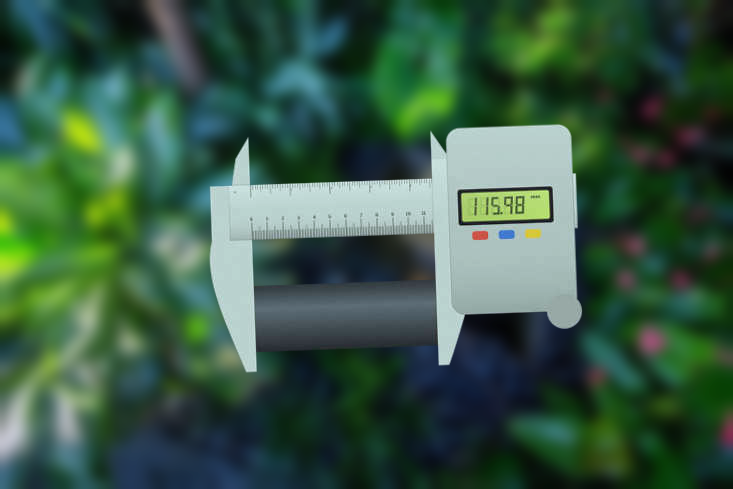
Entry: mm 115.98
